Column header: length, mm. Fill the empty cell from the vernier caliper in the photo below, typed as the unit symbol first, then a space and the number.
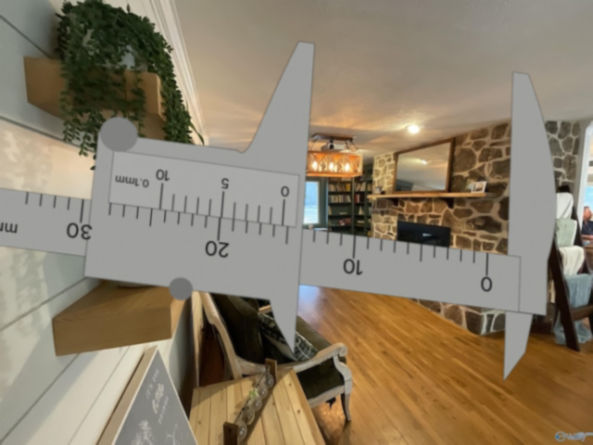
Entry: mm 15.4
